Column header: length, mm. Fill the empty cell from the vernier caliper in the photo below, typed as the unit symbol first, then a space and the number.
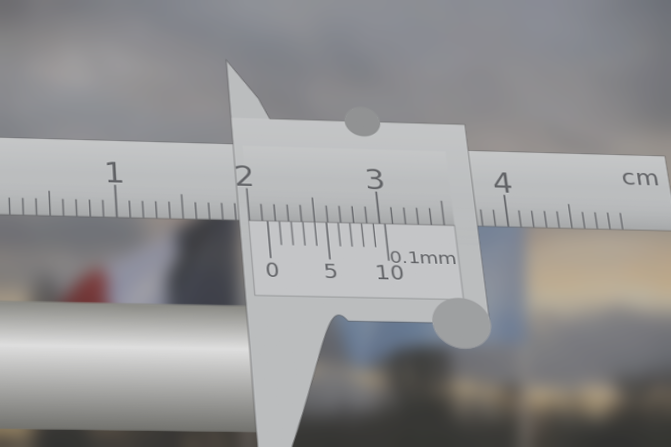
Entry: mm 21.4
